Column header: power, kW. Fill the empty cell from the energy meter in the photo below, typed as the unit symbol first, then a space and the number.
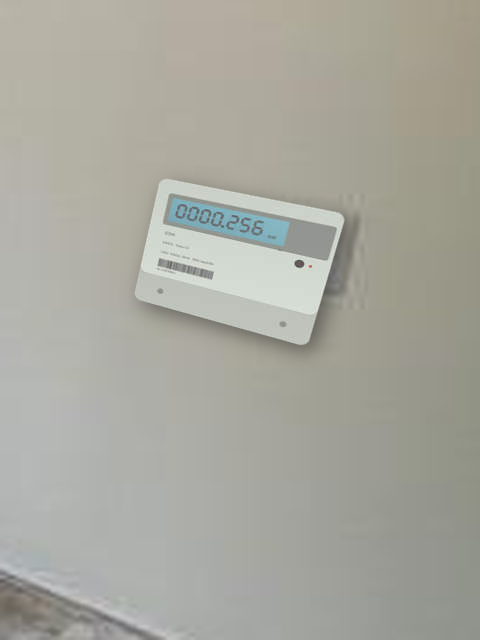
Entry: kW 0.256
